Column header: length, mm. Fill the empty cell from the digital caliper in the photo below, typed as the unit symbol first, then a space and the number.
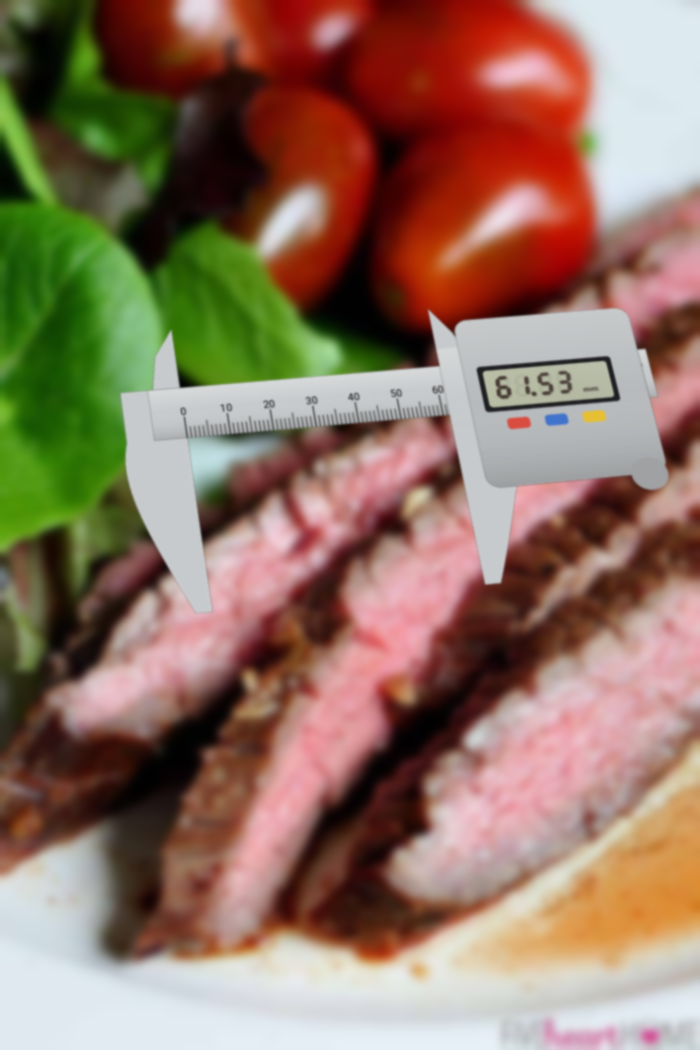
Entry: mm 61.53
